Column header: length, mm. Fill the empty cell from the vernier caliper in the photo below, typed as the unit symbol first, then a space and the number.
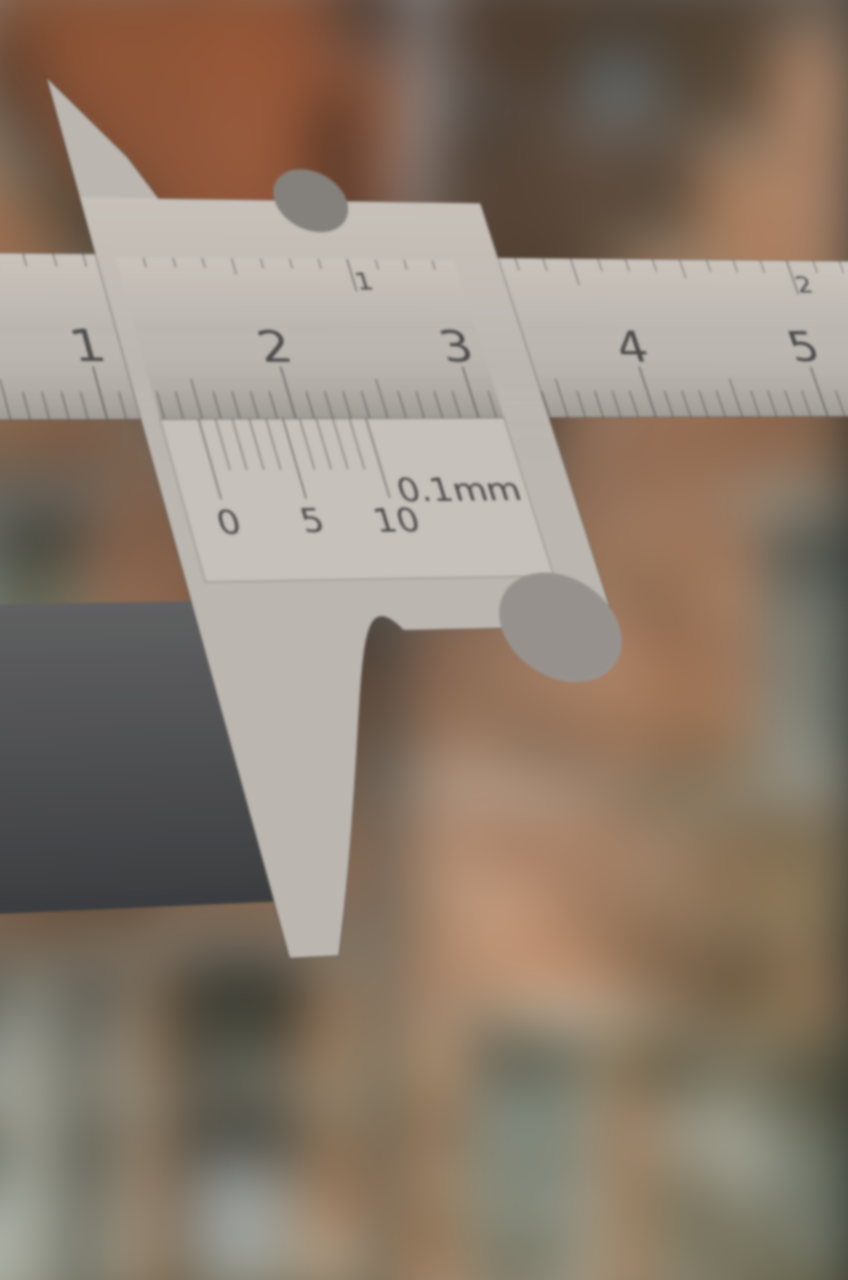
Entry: mm 14.8
